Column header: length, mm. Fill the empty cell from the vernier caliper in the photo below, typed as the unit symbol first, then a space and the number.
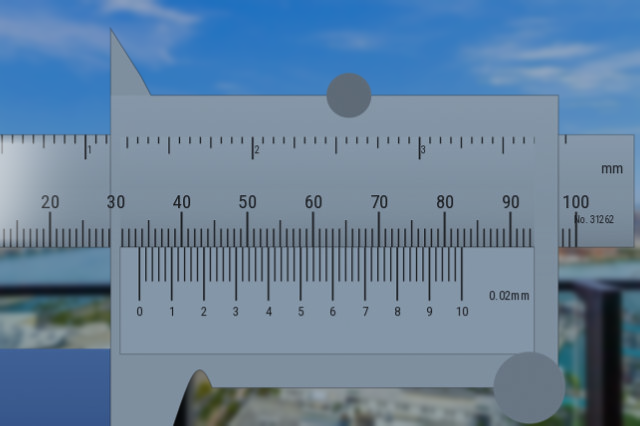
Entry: mm 33.6
